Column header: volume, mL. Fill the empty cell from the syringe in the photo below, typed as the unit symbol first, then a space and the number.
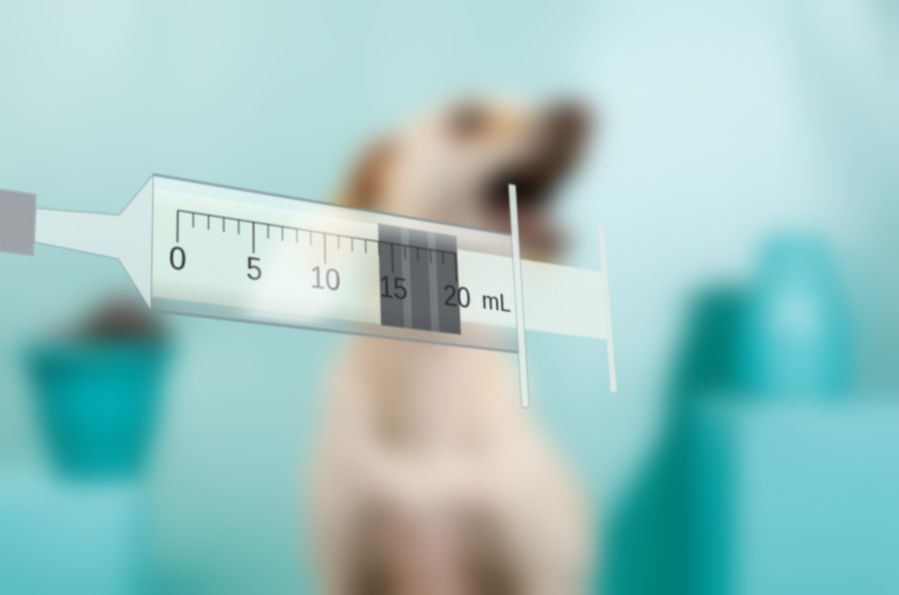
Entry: mL 14
